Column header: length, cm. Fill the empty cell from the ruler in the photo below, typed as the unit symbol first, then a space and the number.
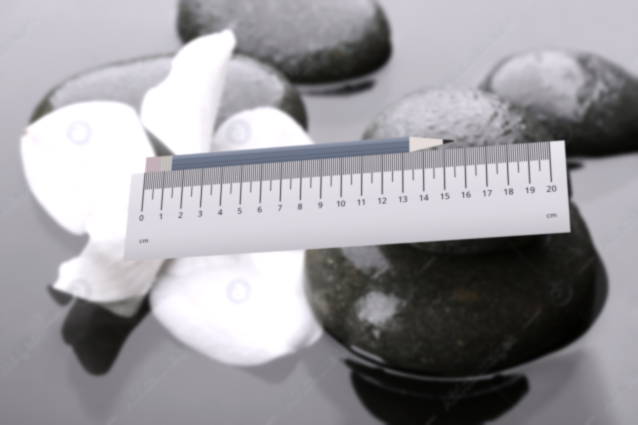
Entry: cm 15.5
